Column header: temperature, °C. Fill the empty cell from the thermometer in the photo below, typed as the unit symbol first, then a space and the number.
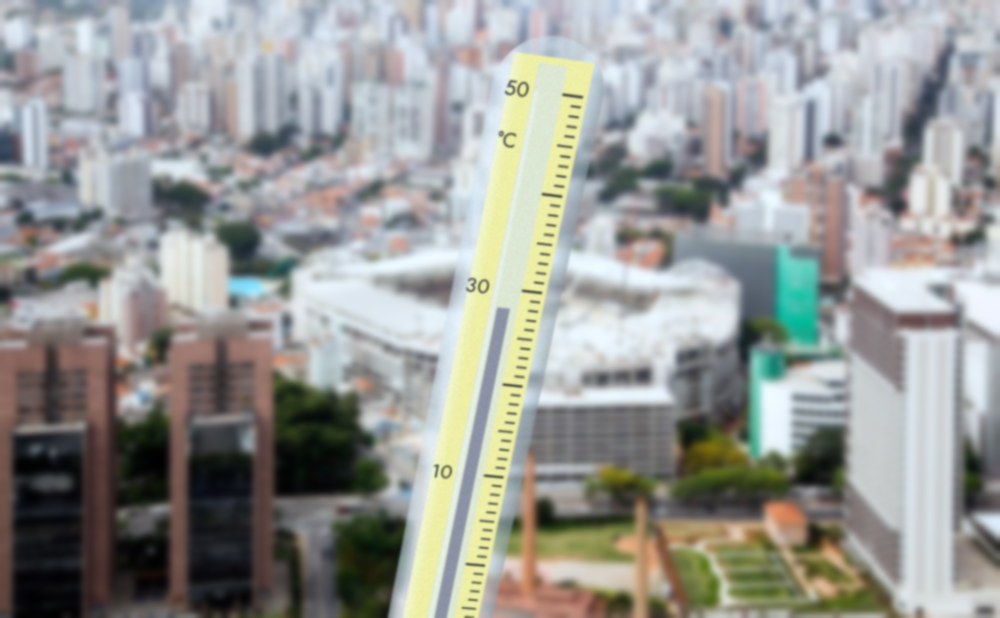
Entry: °C 28
